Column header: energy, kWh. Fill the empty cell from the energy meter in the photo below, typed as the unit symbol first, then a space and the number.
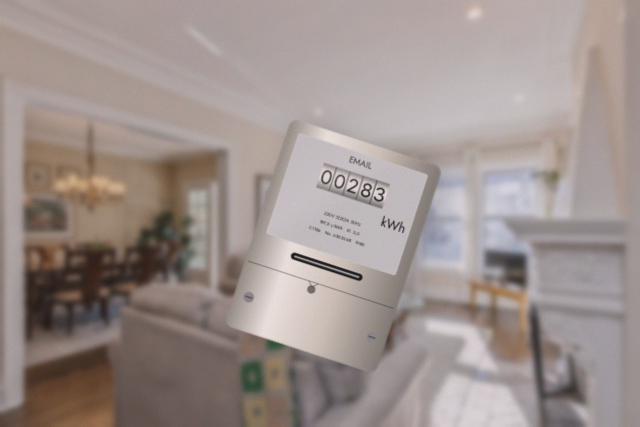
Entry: kWh 283
